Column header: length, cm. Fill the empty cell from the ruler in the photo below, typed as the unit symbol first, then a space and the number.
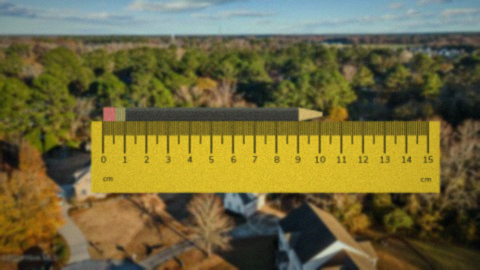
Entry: cm 10.5
